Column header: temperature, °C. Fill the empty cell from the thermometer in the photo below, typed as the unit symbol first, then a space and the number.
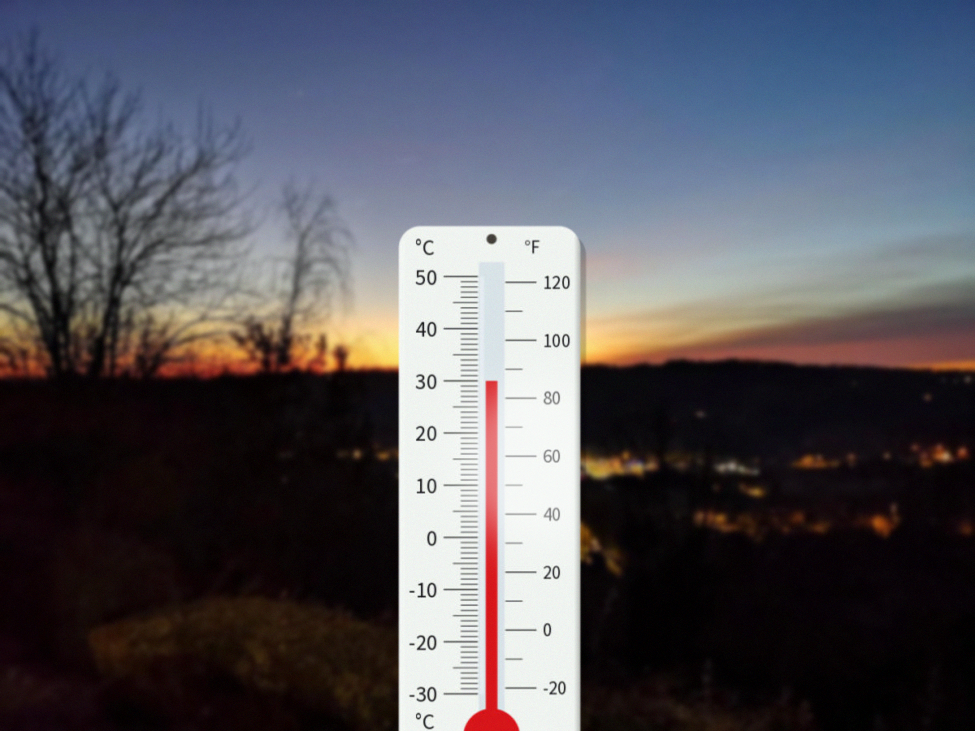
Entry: °C 30
